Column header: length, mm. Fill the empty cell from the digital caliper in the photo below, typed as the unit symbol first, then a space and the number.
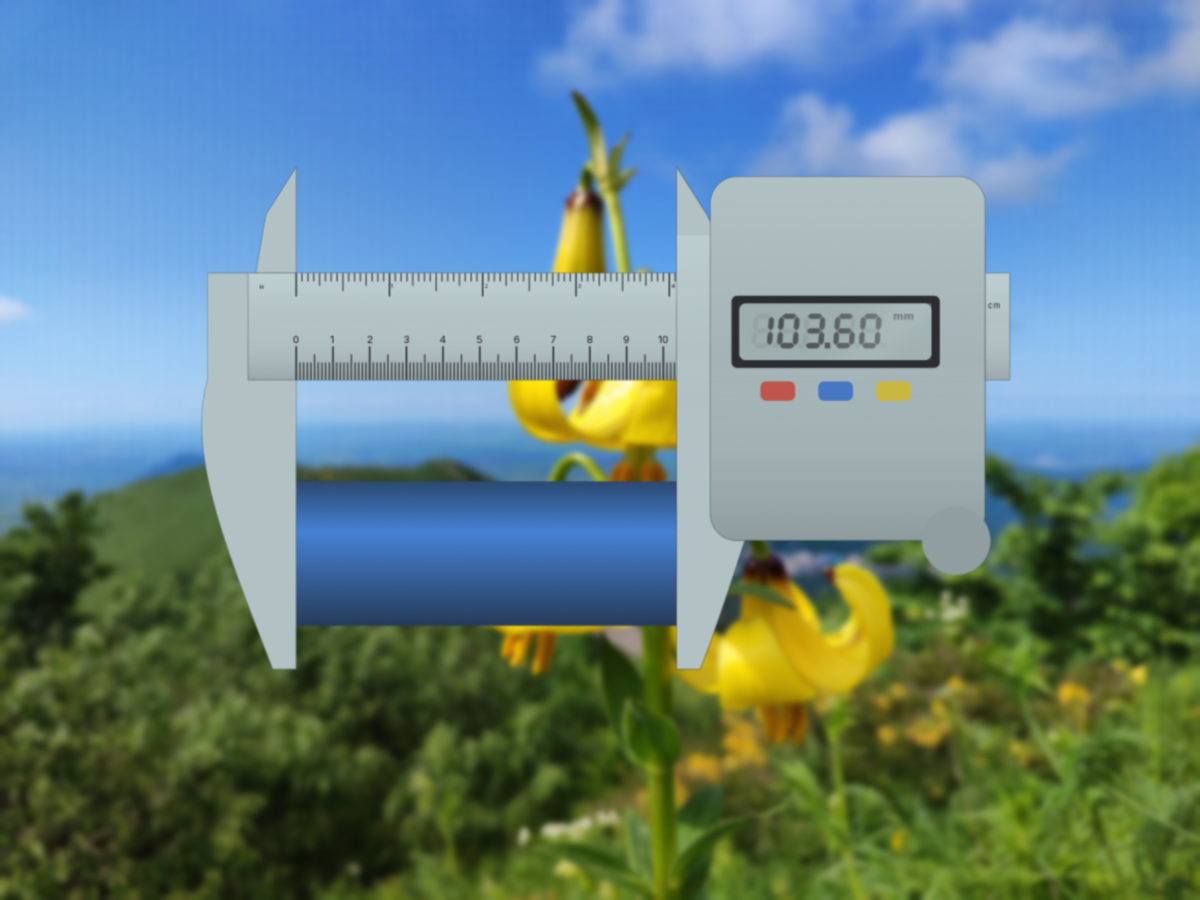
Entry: mm 103.60
